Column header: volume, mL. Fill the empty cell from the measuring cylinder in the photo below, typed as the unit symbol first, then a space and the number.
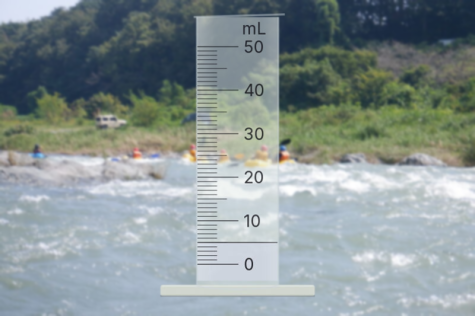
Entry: mL 5
